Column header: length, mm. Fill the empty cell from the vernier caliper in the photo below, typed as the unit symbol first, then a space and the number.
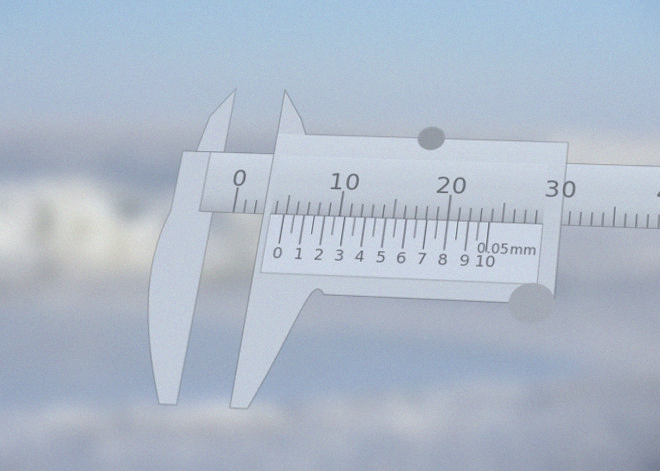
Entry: mm 4.8
